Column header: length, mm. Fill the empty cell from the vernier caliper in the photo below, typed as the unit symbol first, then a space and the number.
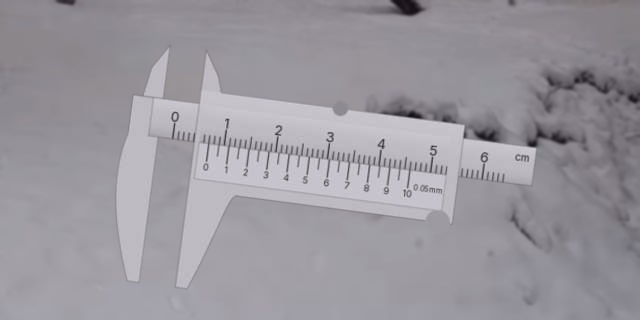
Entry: mm 7.0
